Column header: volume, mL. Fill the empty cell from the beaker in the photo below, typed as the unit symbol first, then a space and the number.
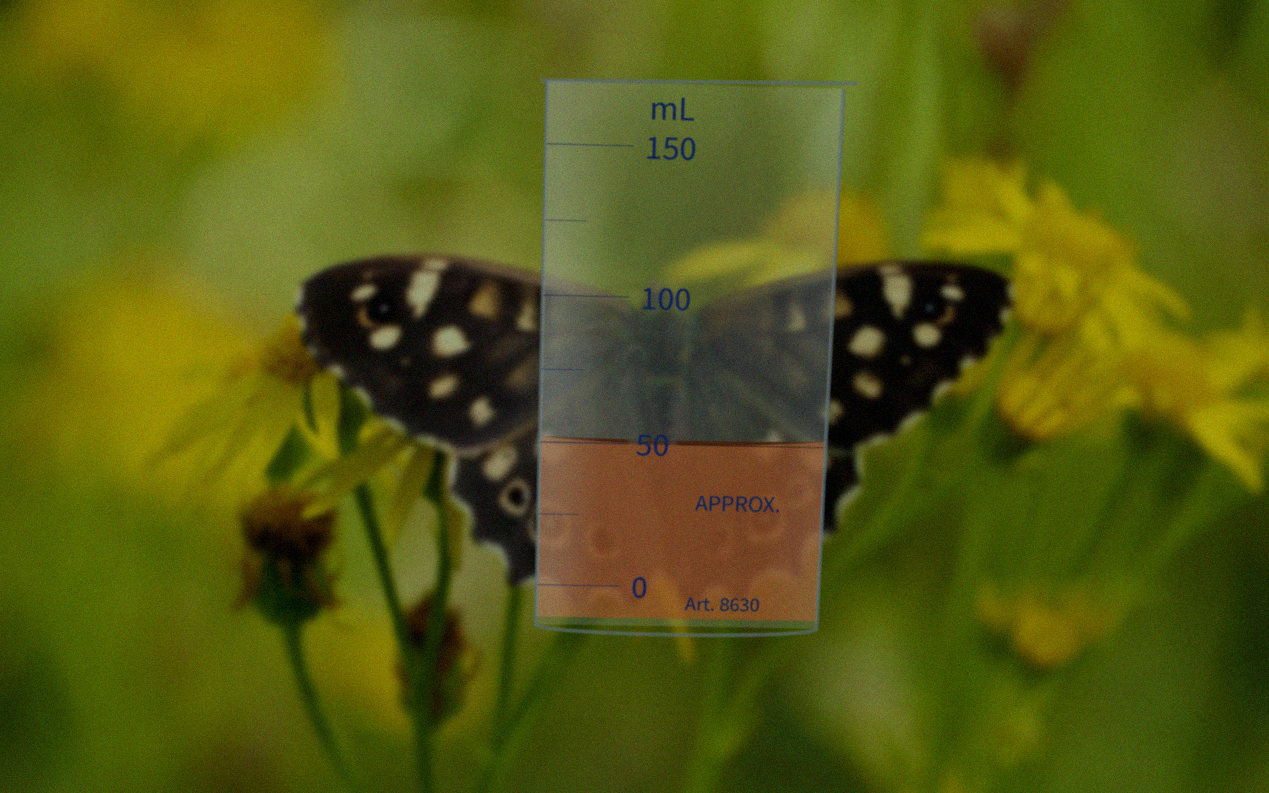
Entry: mL 50
